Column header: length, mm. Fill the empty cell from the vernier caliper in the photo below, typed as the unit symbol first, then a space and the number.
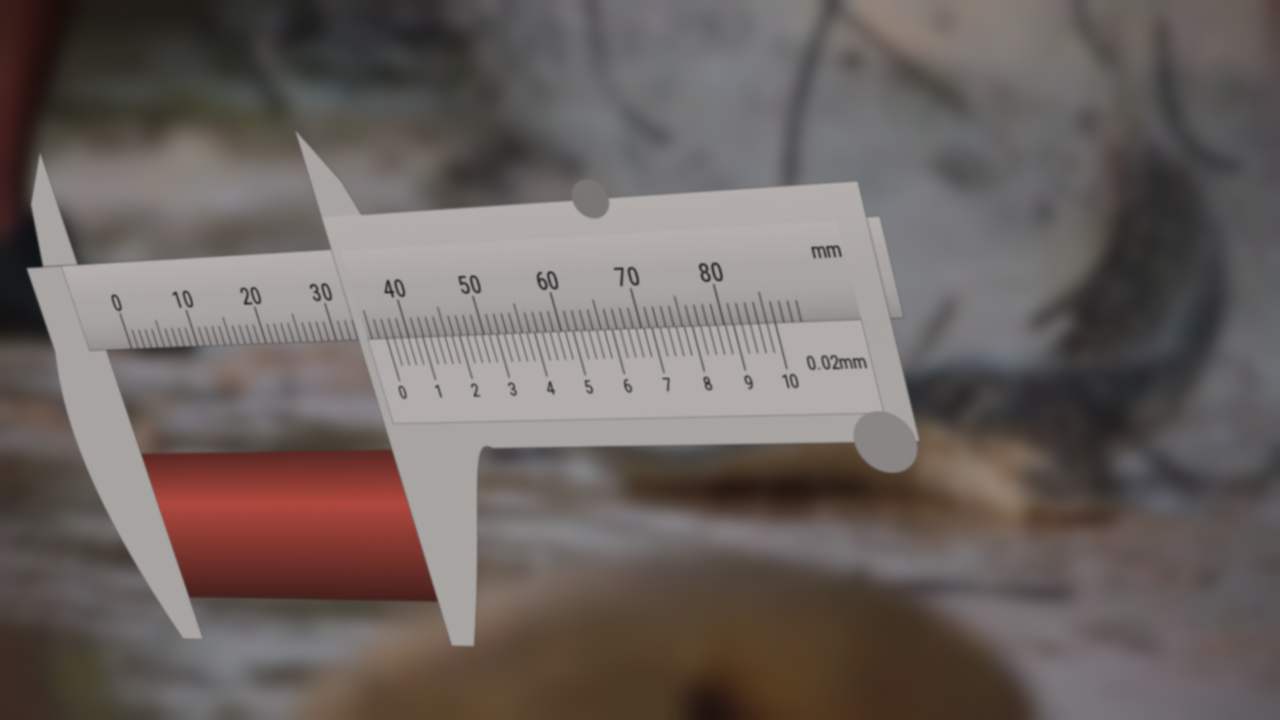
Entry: mm 37.0
